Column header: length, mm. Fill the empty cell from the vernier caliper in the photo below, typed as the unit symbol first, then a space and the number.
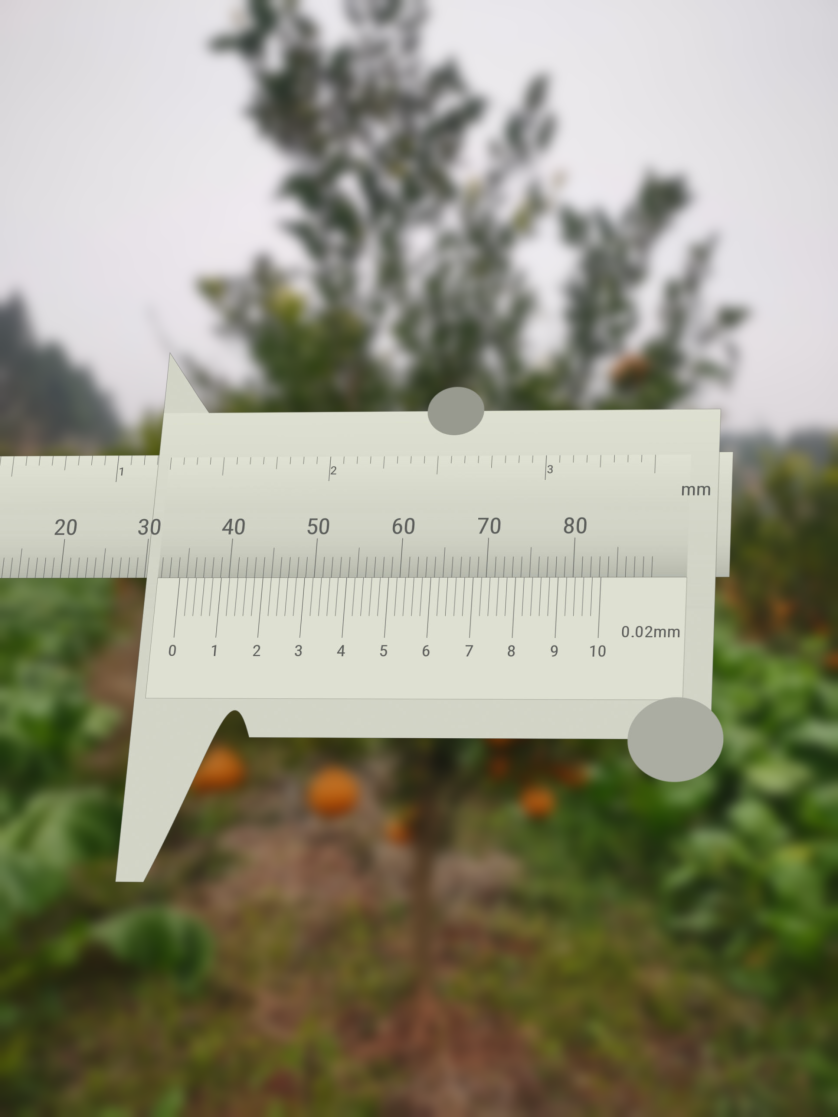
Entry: mm 34.2
